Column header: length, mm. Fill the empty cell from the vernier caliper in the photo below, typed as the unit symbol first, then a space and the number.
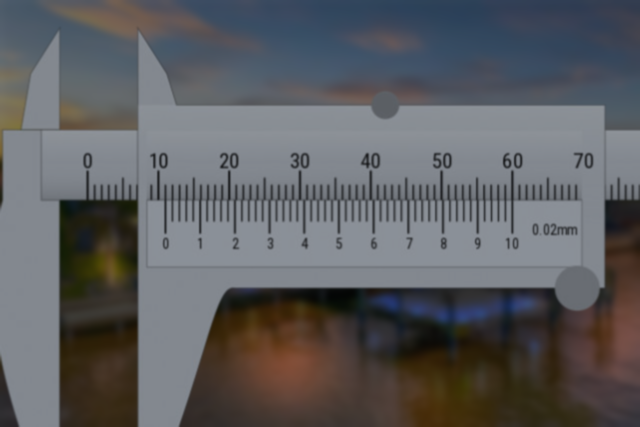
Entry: mm 11.0
